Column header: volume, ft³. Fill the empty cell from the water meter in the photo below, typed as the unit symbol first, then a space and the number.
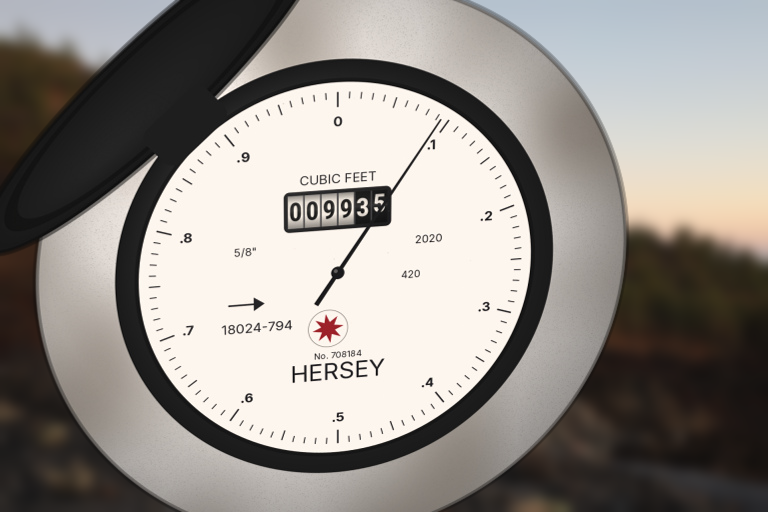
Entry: ft³ 9935.09
